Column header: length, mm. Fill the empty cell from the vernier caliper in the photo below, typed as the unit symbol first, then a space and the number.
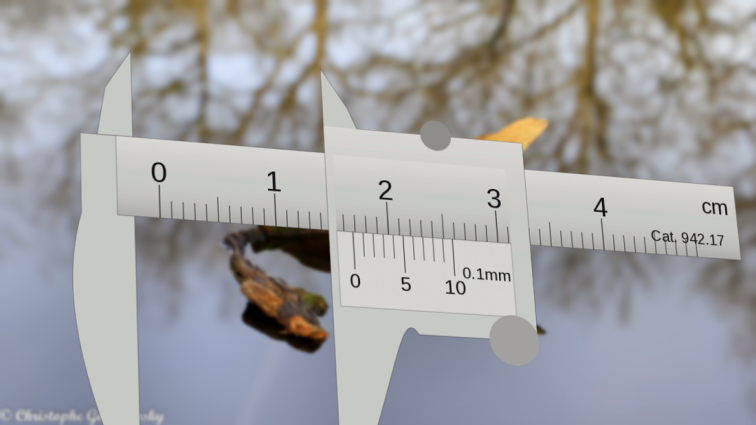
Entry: mm 16.8
